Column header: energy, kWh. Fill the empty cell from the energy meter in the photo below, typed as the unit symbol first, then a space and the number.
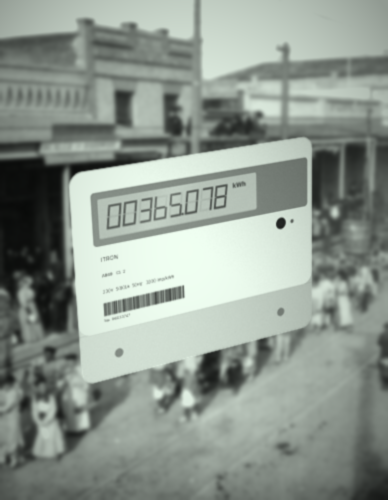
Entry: kWh 365.078
